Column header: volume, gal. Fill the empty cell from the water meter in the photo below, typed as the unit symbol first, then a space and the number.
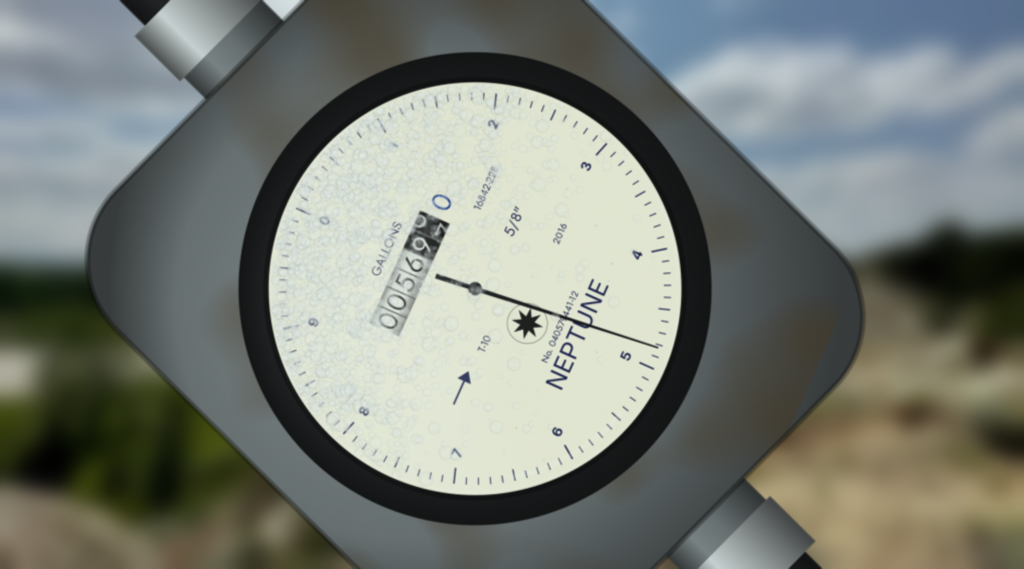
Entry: gal 56964.8
